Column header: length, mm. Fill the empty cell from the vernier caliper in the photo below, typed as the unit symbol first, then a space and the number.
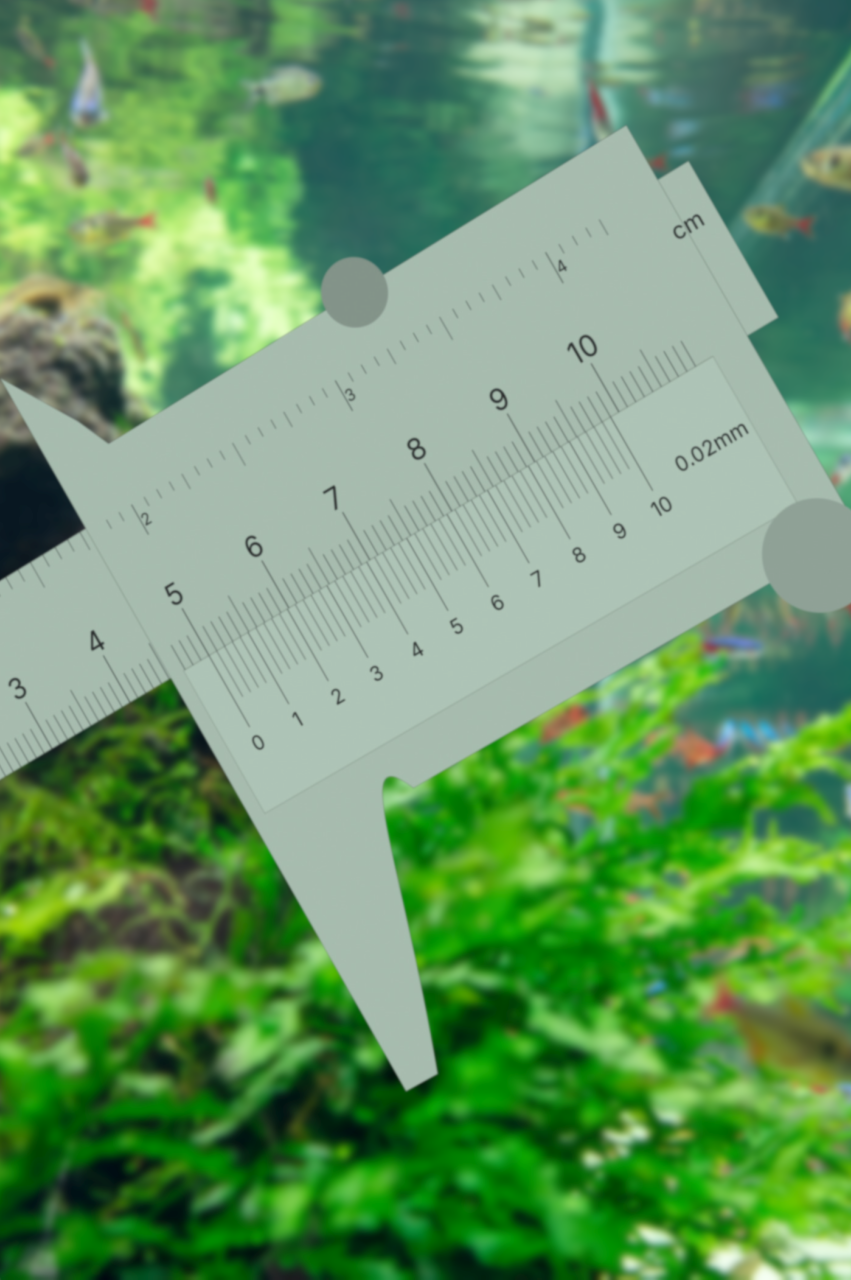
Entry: mm 50.0
